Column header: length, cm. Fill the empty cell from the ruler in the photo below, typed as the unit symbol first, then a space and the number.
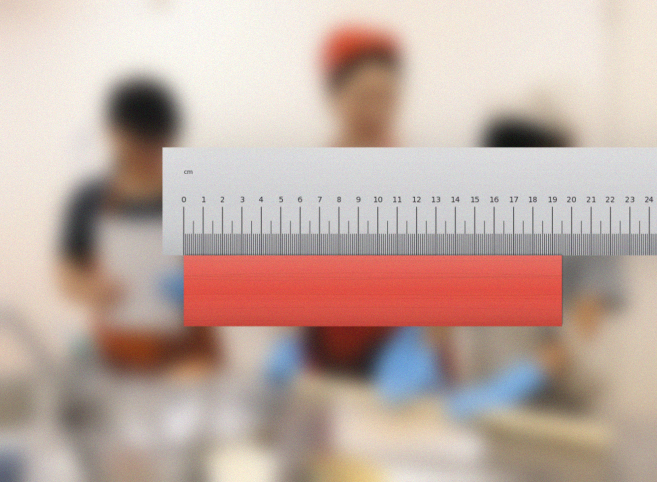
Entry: cm 19.5
